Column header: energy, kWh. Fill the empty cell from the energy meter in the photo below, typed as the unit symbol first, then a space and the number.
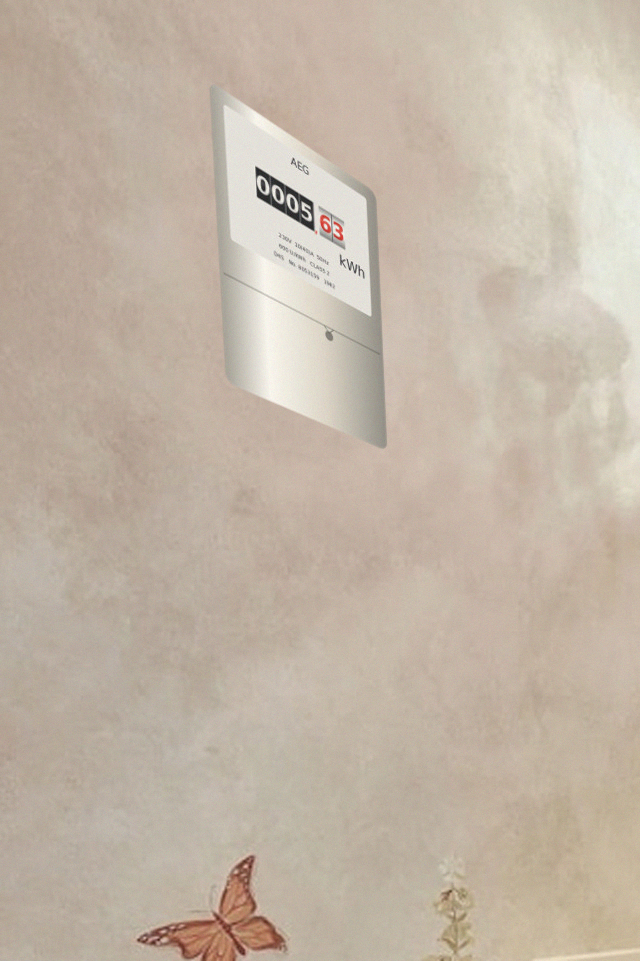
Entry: kWh 5.63
